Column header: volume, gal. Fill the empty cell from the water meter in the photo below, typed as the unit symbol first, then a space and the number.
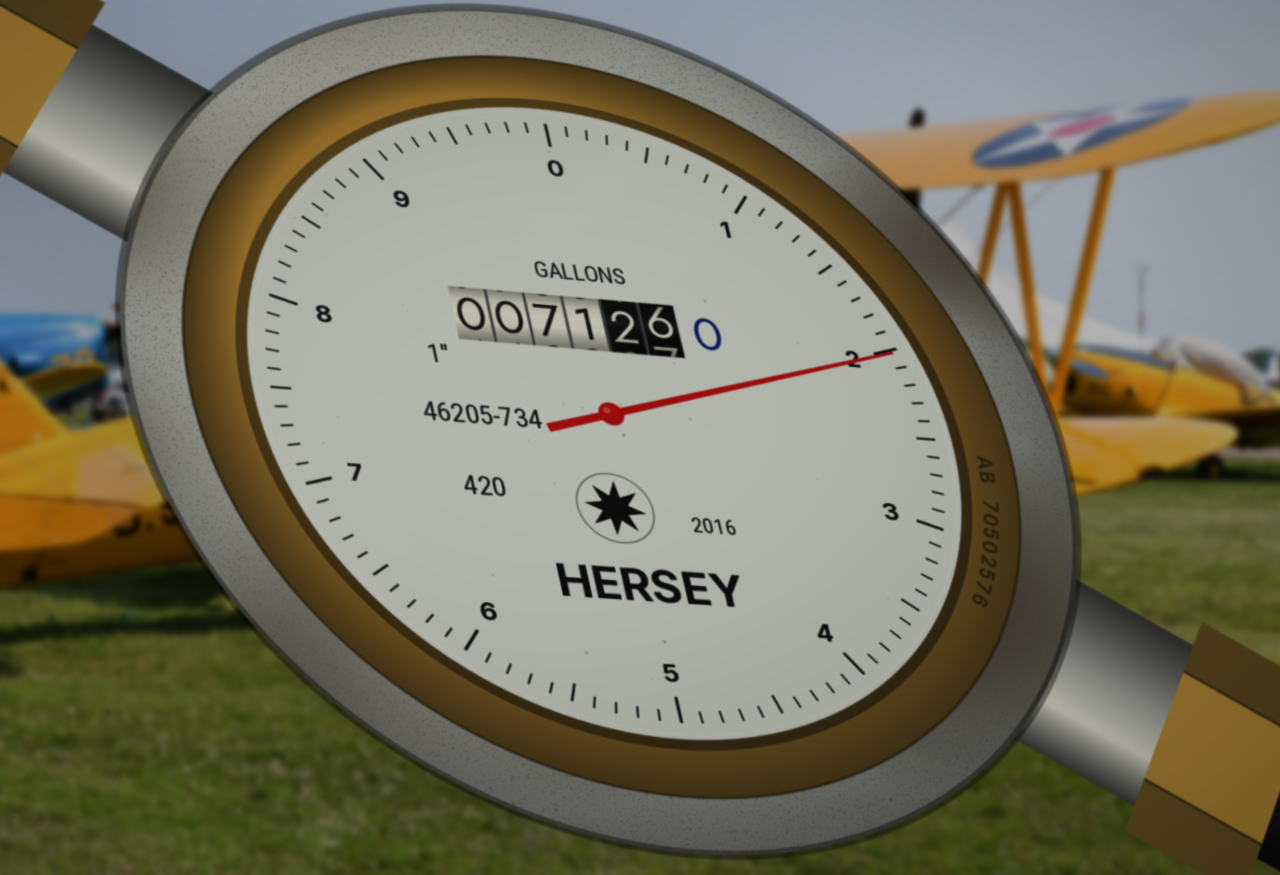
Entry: gal 71262.0
